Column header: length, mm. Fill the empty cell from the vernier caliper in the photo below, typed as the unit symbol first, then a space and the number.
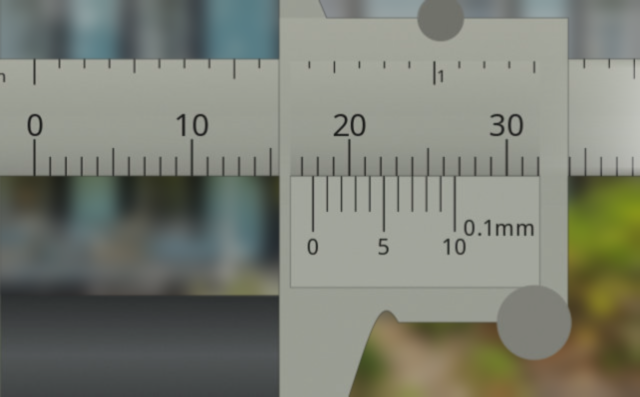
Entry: mm 17.7
